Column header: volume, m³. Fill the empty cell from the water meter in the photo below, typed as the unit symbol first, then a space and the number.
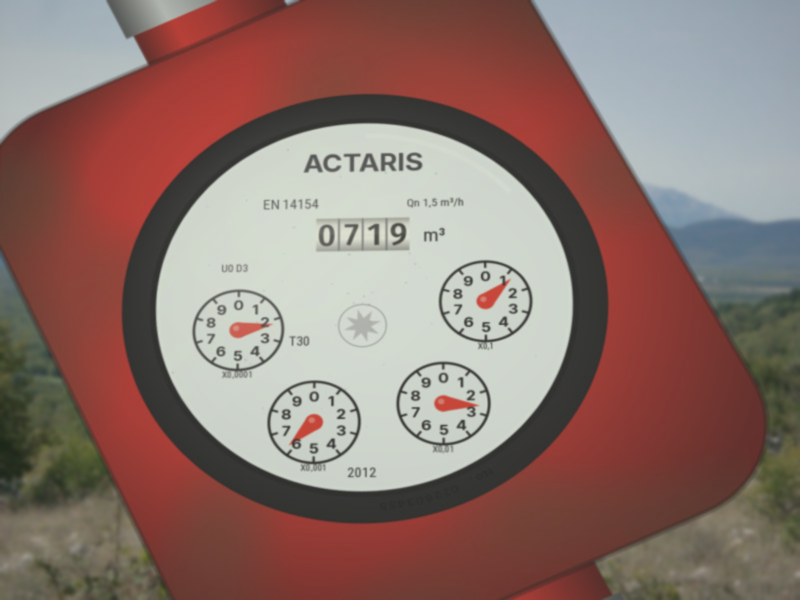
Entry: m³ 719.1262
